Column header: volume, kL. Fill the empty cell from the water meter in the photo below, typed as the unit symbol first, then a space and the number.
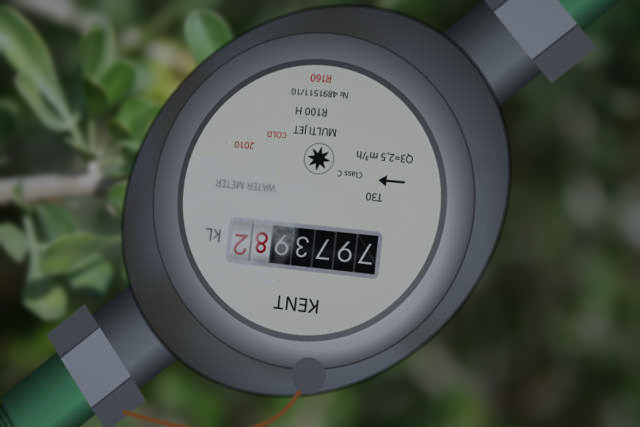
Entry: kL 79739.82
